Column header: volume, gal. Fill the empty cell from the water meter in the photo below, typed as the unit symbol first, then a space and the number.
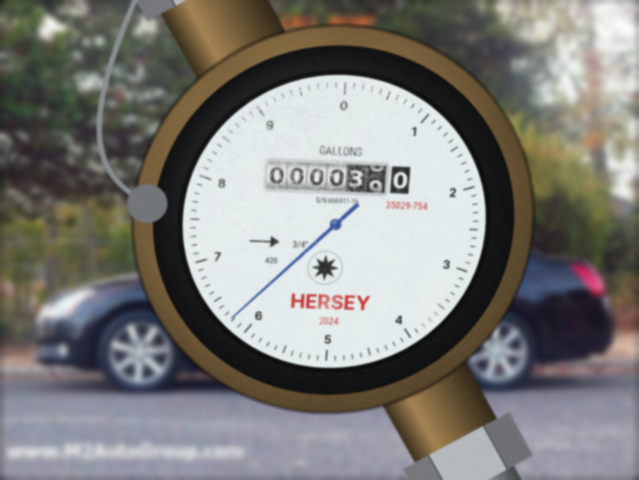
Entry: gal 386.2
